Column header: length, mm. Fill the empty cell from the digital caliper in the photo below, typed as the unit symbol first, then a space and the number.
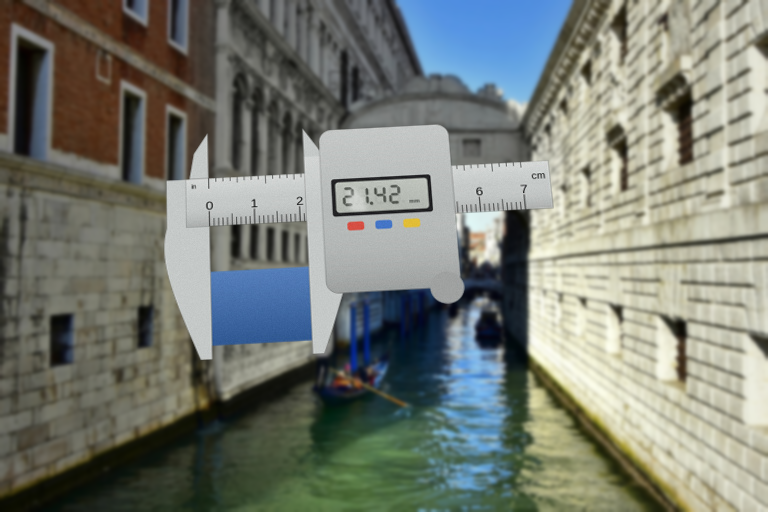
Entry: mm 21.42
